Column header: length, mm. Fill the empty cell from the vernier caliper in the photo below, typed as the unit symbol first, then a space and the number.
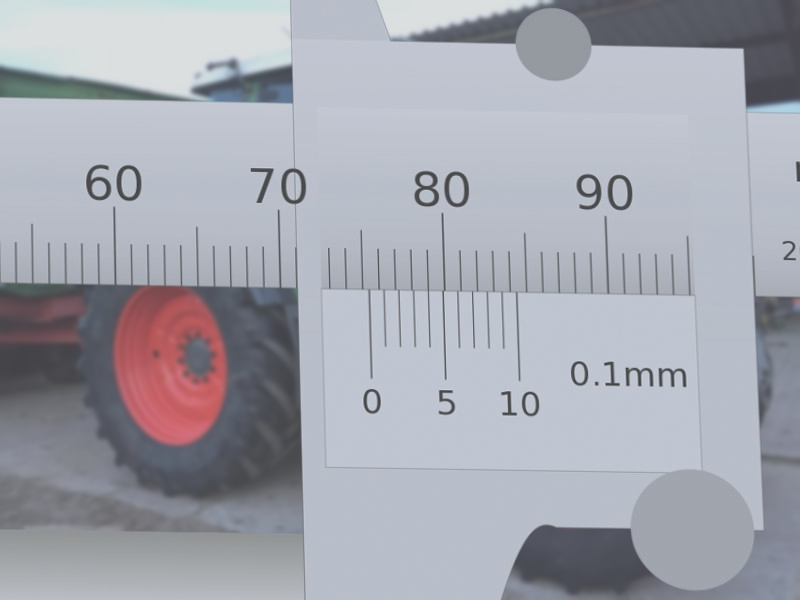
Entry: mm 75.4
